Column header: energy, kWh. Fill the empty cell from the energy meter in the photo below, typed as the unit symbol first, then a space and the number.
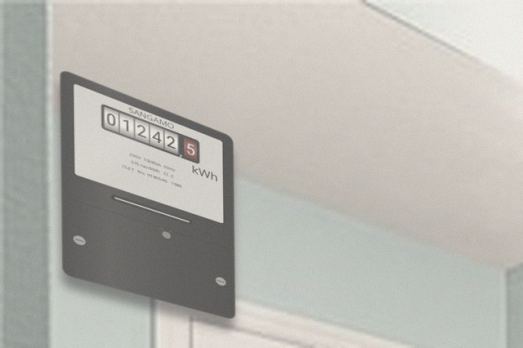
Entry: kWh 1242.5
